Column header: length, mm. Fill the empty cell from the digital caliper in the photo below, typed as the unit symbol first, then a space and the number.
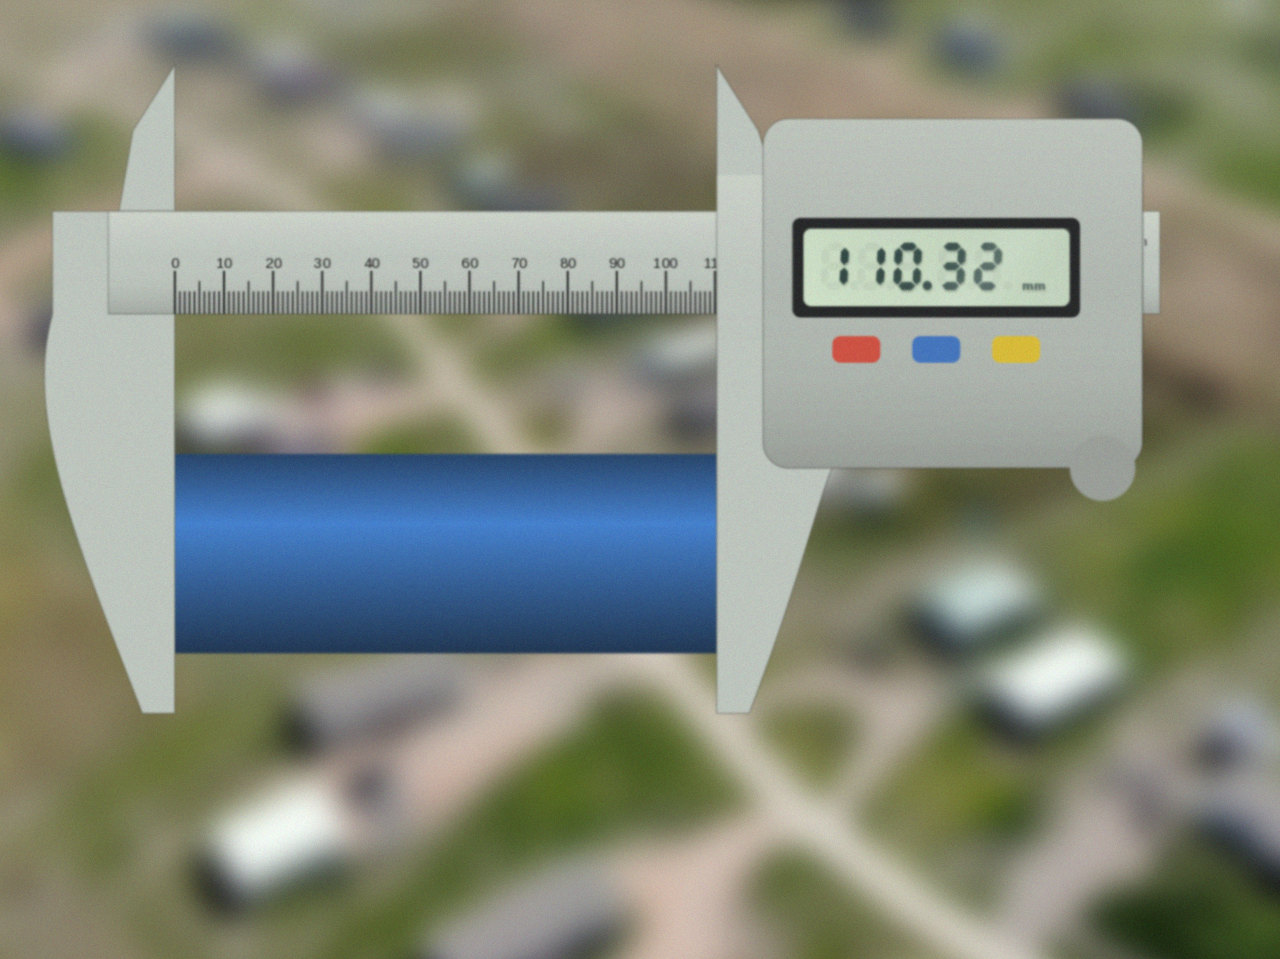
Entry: mm 110.32
